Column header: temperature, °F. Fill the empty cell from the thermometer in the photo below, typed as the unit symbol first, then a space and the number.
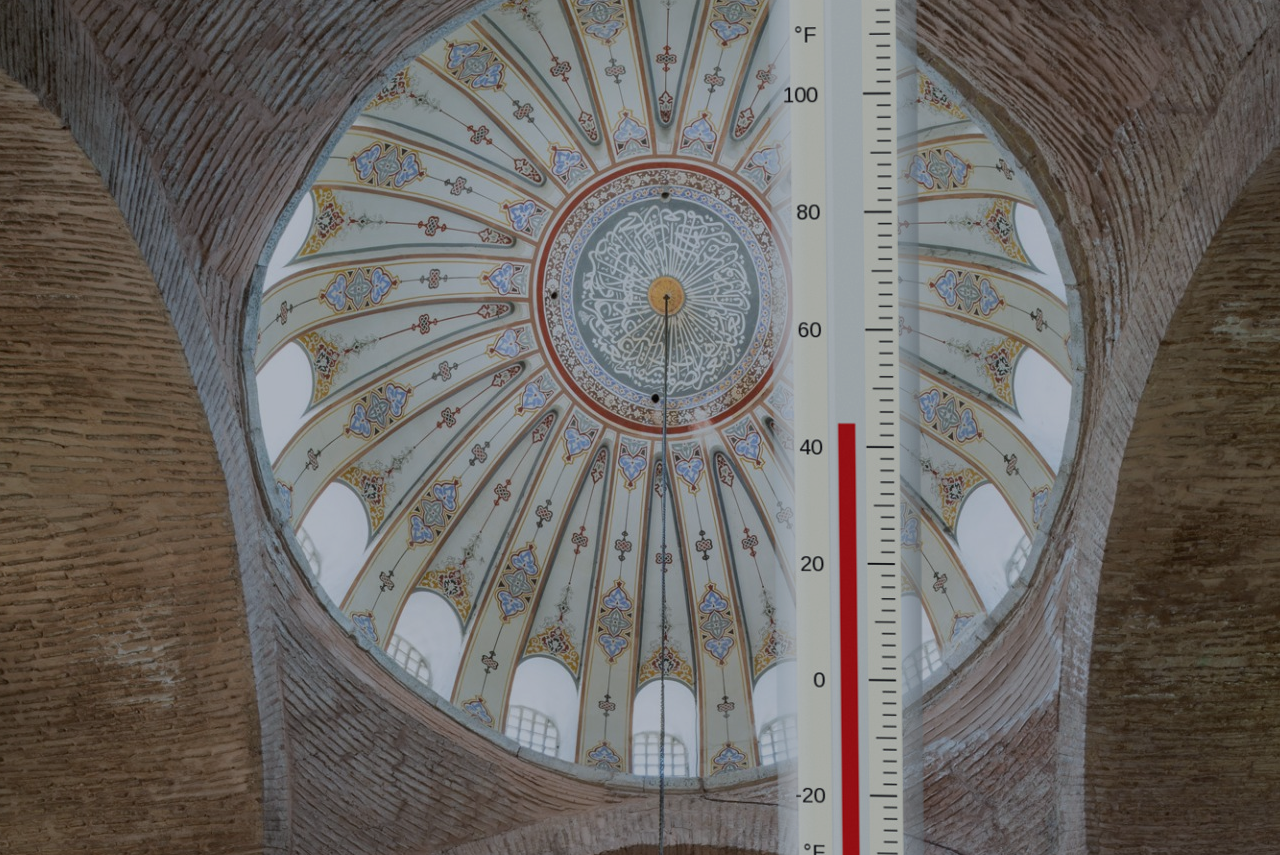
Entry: °F 44
